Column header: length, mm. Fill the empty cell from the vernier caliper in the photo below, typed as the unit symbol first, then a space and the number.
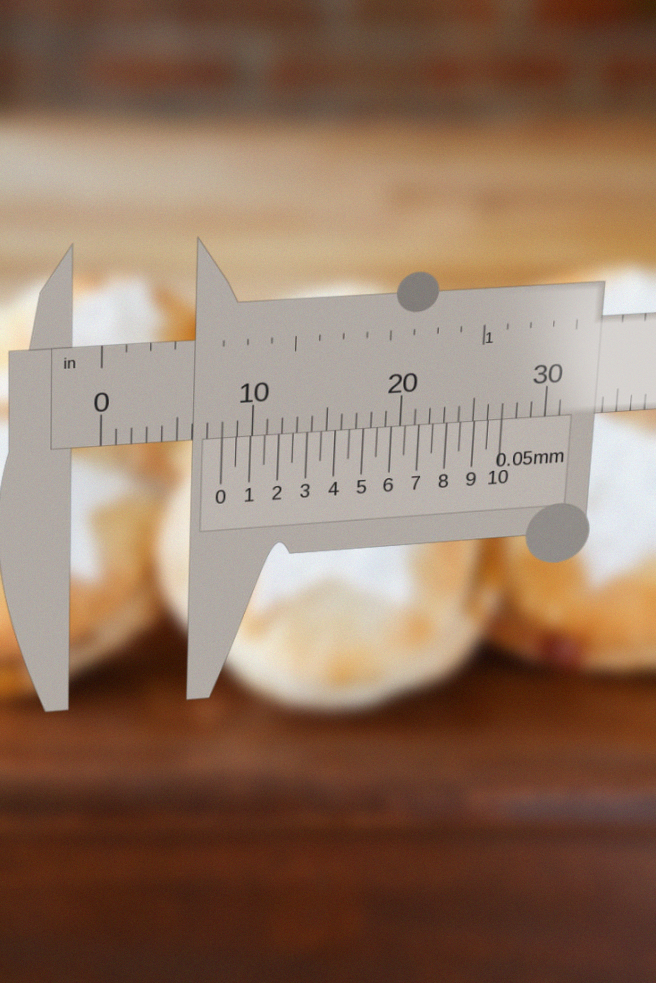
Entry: mm 8.0
